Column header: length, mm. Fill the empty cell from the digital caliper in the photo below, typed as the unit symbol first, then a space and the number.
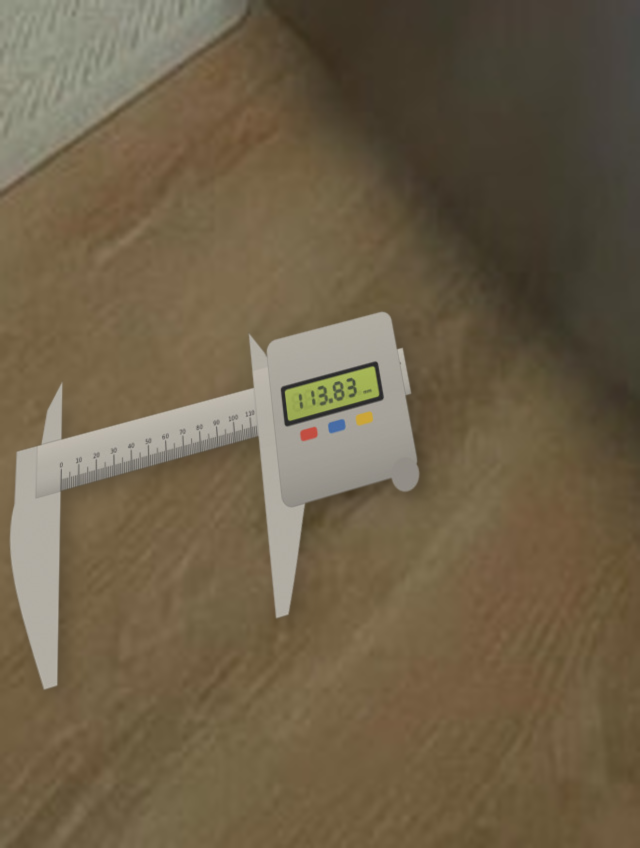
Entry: mm 113.83
